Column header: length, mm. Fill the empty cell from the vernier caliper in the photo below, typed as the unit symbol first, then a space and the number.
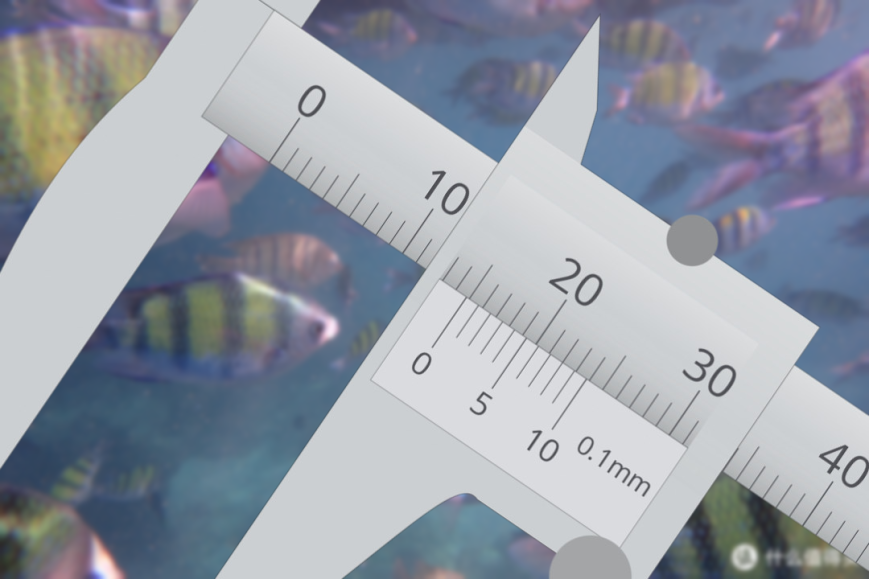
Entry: mm 14.8
